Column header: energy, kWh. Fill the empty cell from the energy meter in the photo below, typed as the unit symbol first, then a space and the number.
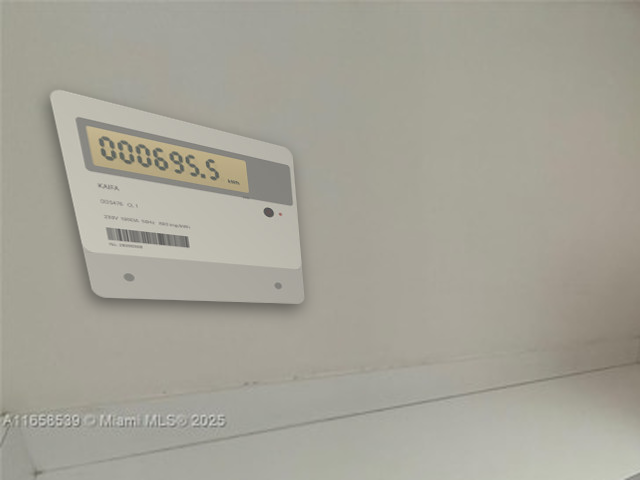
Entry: kWh 695.5
